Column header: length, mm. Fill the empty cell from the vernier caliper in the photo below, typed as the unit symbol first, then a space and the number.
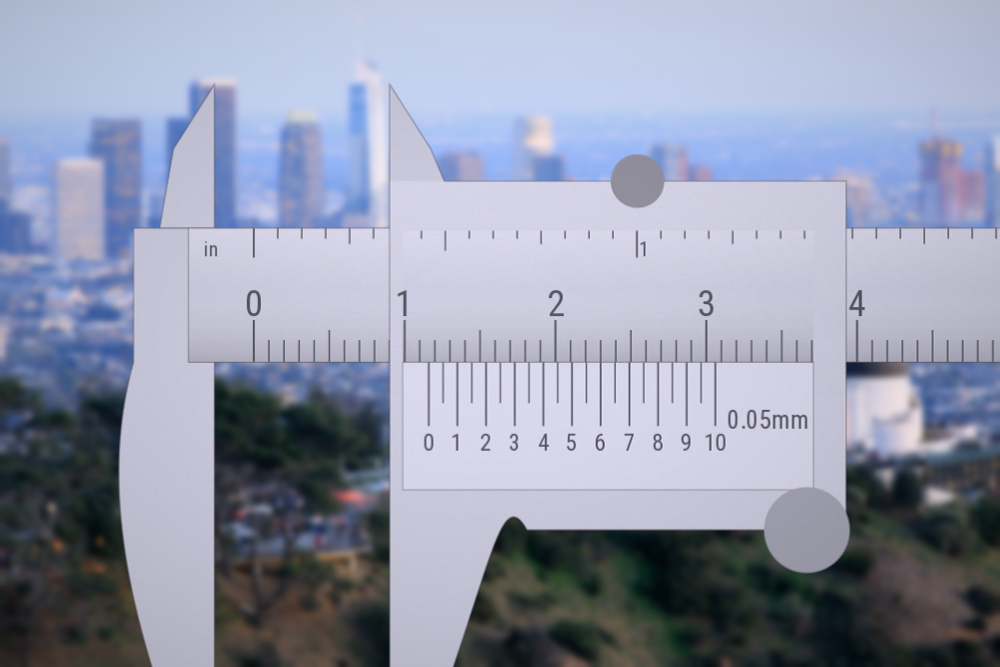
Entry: mm 11.6
